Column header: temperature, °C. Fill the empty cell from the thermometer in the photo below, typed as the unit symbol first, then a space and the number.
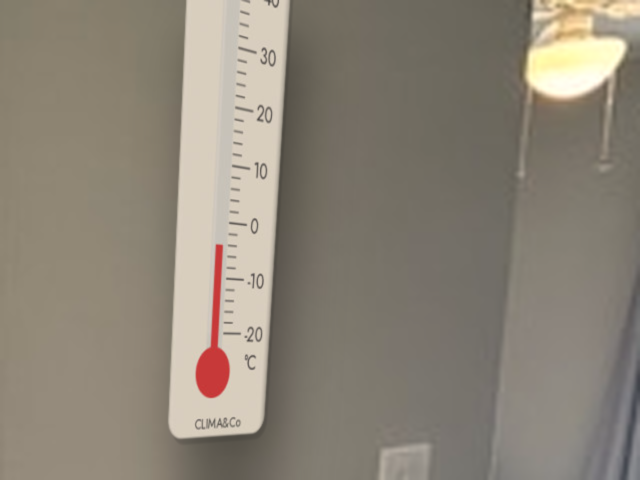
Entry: °C -4
